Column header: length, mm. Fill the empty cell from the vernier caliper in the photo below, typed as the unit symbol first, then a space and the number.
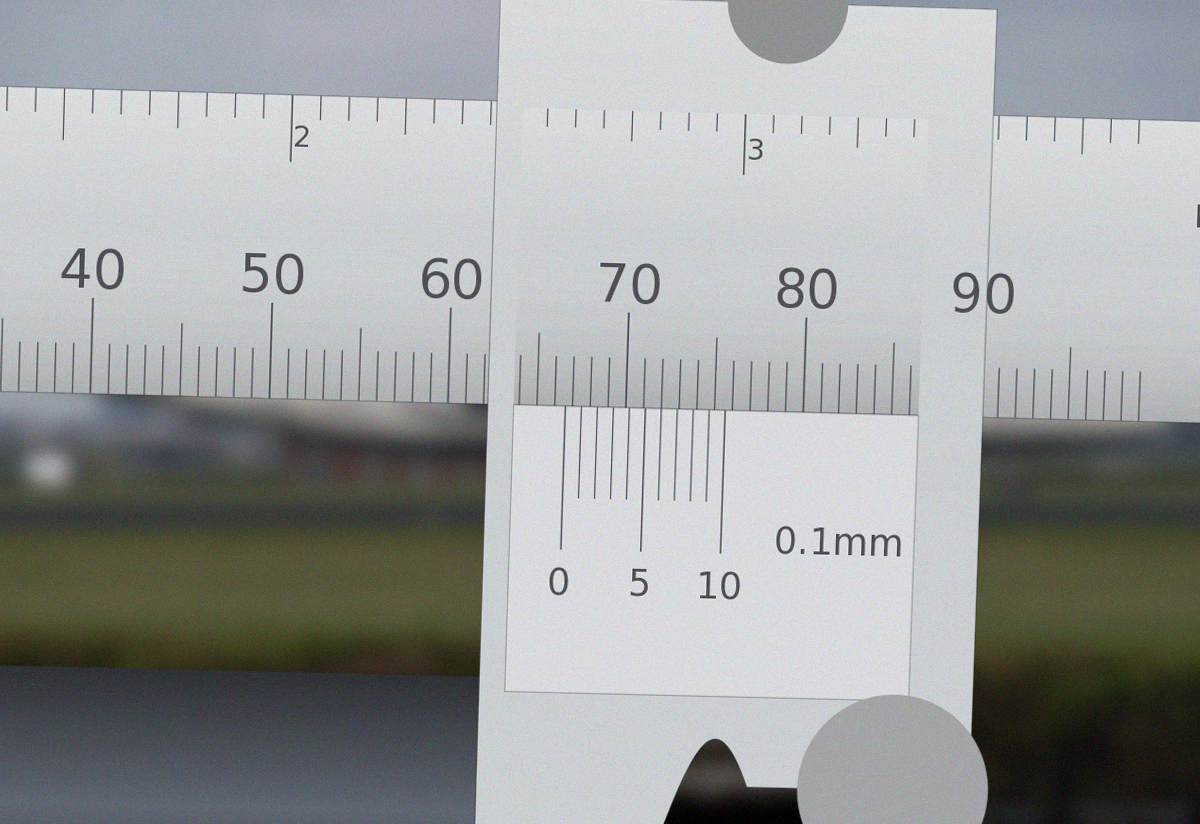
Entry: mm 66.6
